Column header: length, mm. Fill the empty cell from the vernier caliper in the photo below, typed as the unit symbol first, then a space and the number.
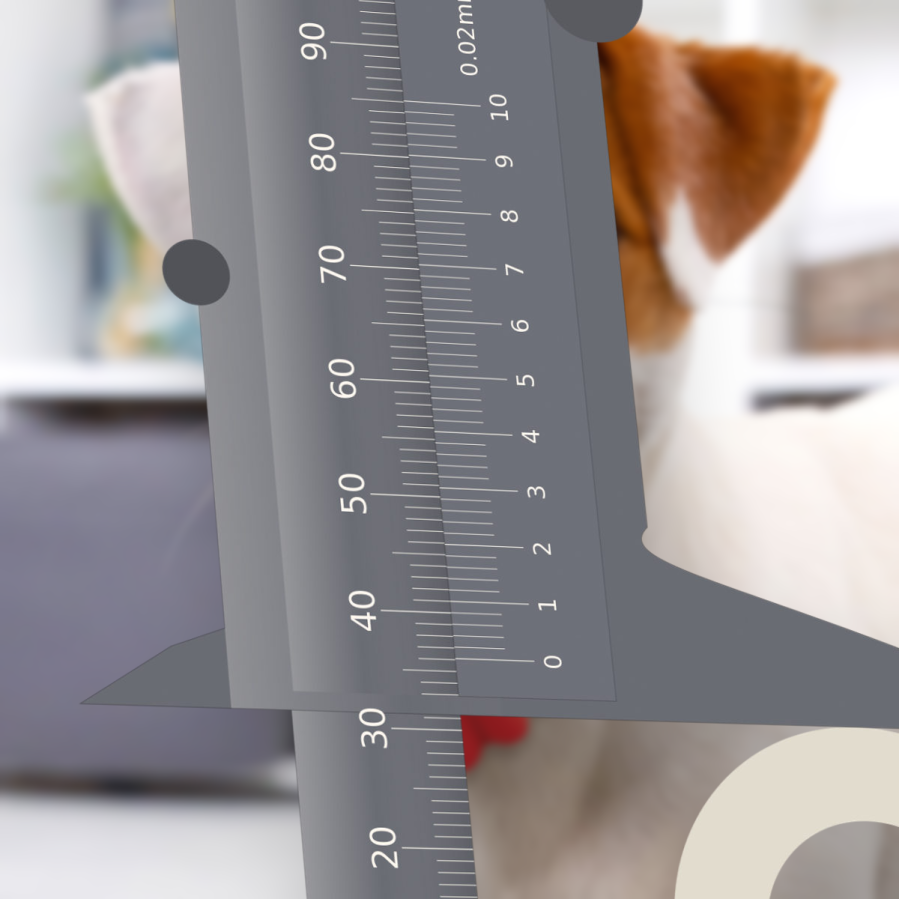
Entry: mm 36.1
